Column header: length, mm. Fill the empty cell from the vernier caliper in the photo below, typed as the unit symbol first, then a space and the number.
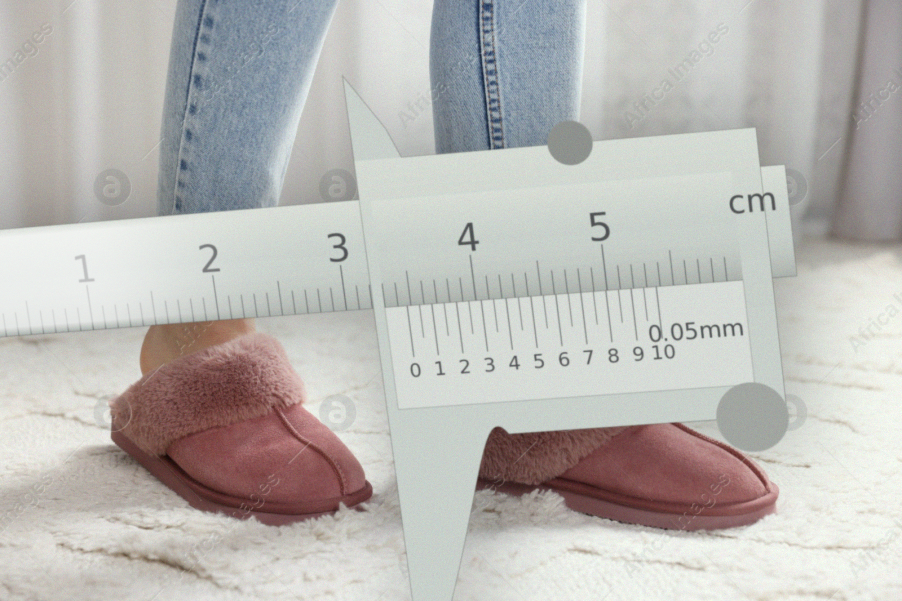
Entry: mm 34.7
